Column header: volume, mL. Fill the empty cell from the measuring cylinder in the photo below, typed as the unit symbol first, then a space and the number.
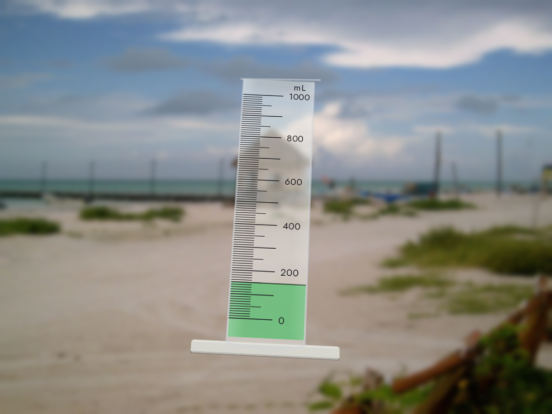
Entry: mL 150
